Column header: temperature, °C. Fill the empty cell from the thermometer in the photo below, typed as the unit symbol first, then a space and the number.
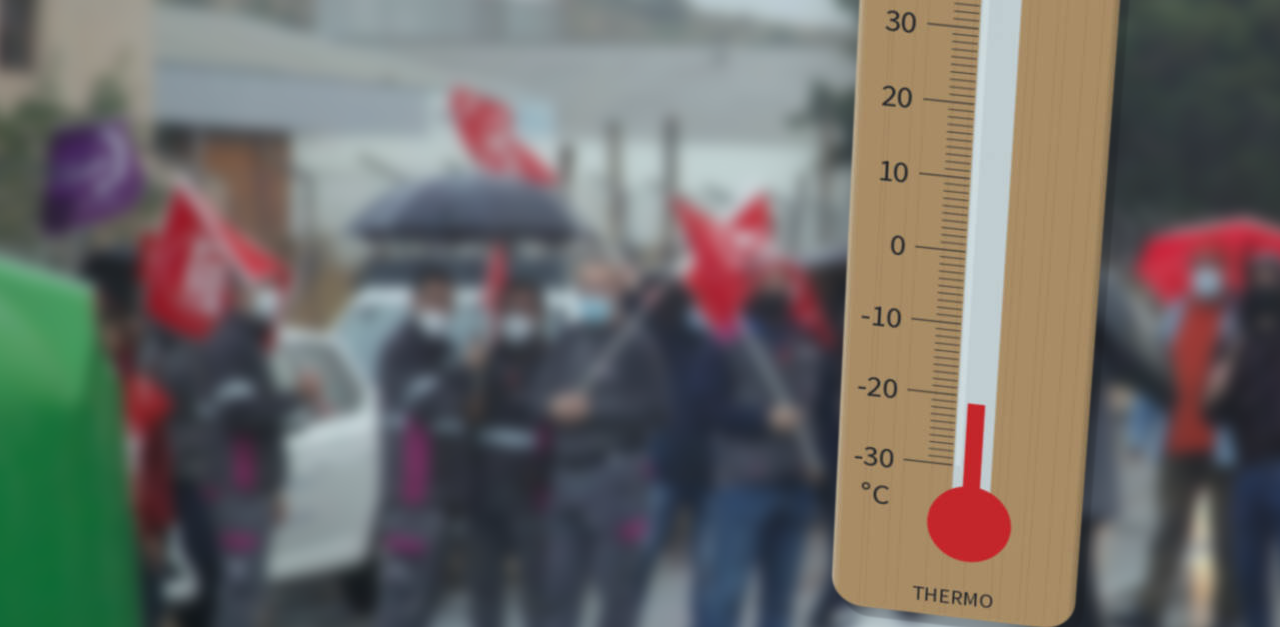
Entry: °C -21
